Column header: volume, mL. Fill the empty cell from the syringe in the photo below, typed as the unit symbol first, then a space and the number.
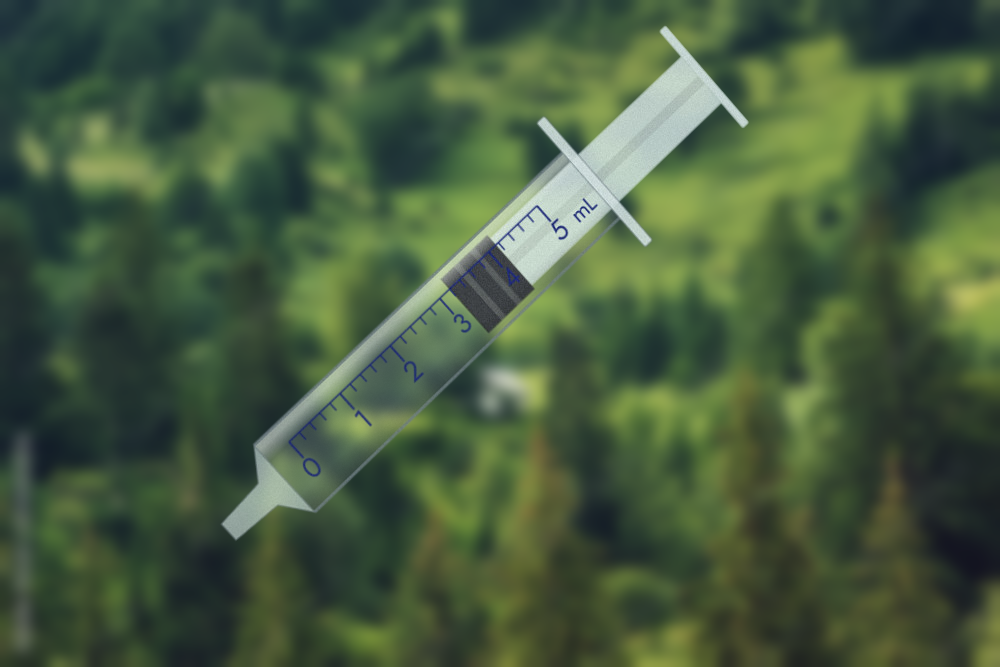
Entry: mL 3.2
